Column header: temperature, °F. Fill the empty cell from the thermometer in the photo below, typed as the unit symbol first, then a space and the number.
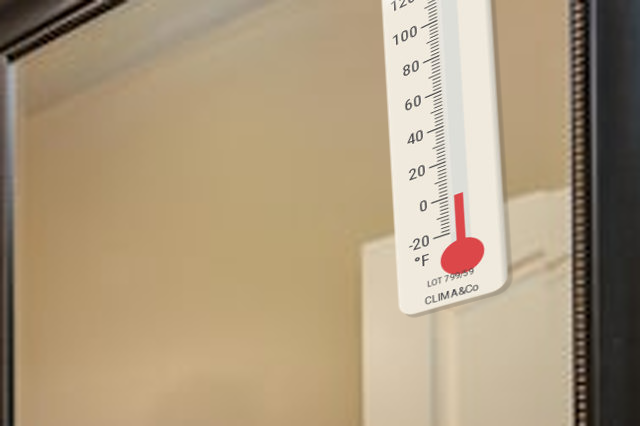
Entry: °F 0
